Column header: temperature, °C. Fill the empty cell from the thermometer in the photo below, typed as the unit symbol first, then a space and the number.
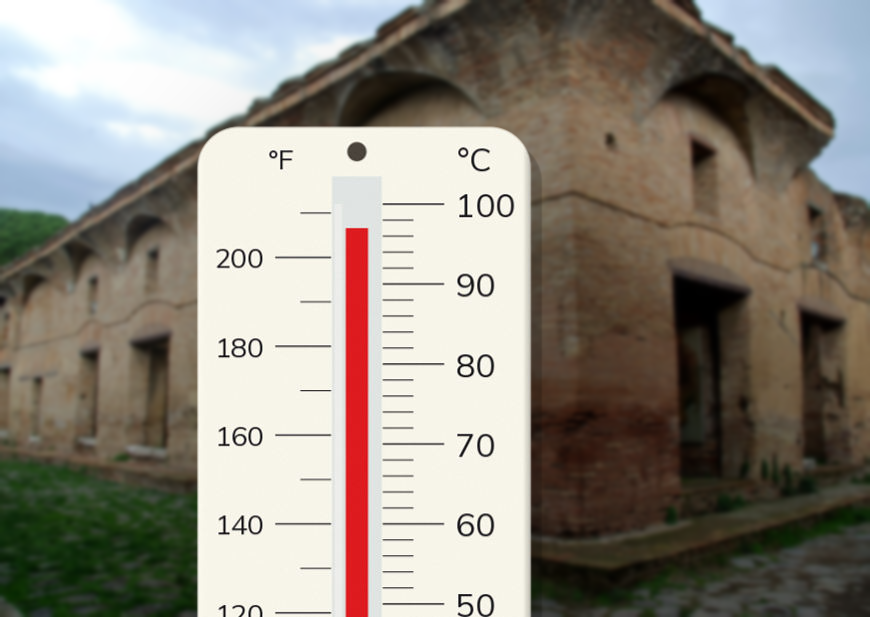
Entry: °C 97
